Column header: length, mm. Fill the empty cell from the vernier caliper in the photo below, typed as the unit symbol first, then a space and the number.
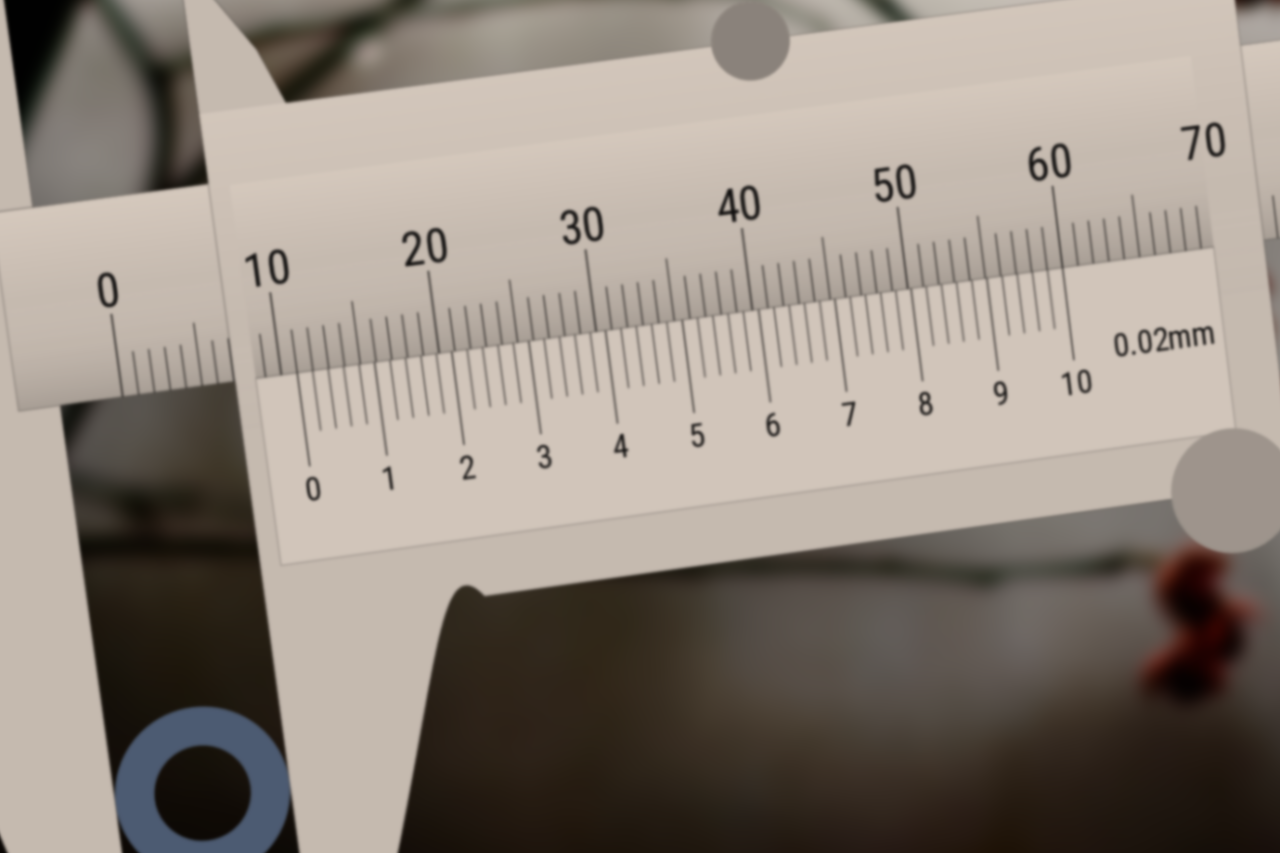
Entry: mm 11.0
